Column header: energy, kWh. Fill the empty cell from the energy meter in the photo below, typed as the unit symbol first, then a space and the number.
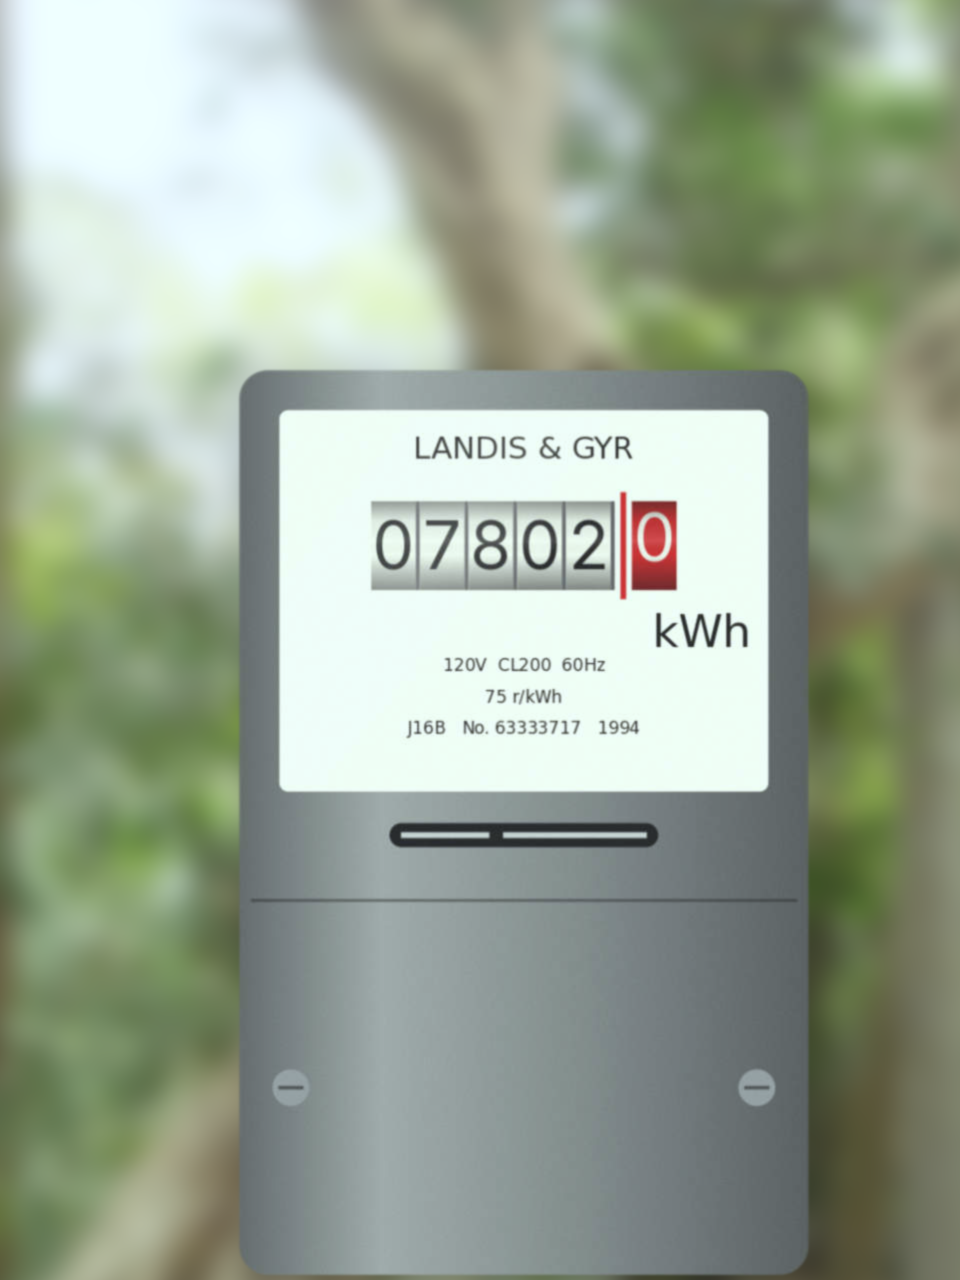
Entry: kWh 7802.0
